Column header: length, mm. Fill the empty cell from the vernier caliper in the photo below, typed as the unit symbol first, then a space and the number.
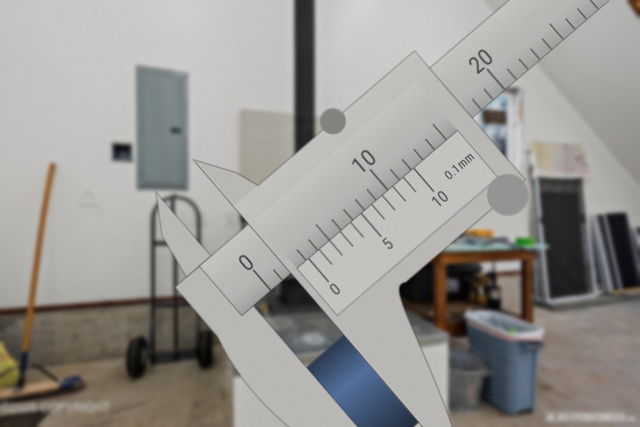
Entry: mm 3.2
